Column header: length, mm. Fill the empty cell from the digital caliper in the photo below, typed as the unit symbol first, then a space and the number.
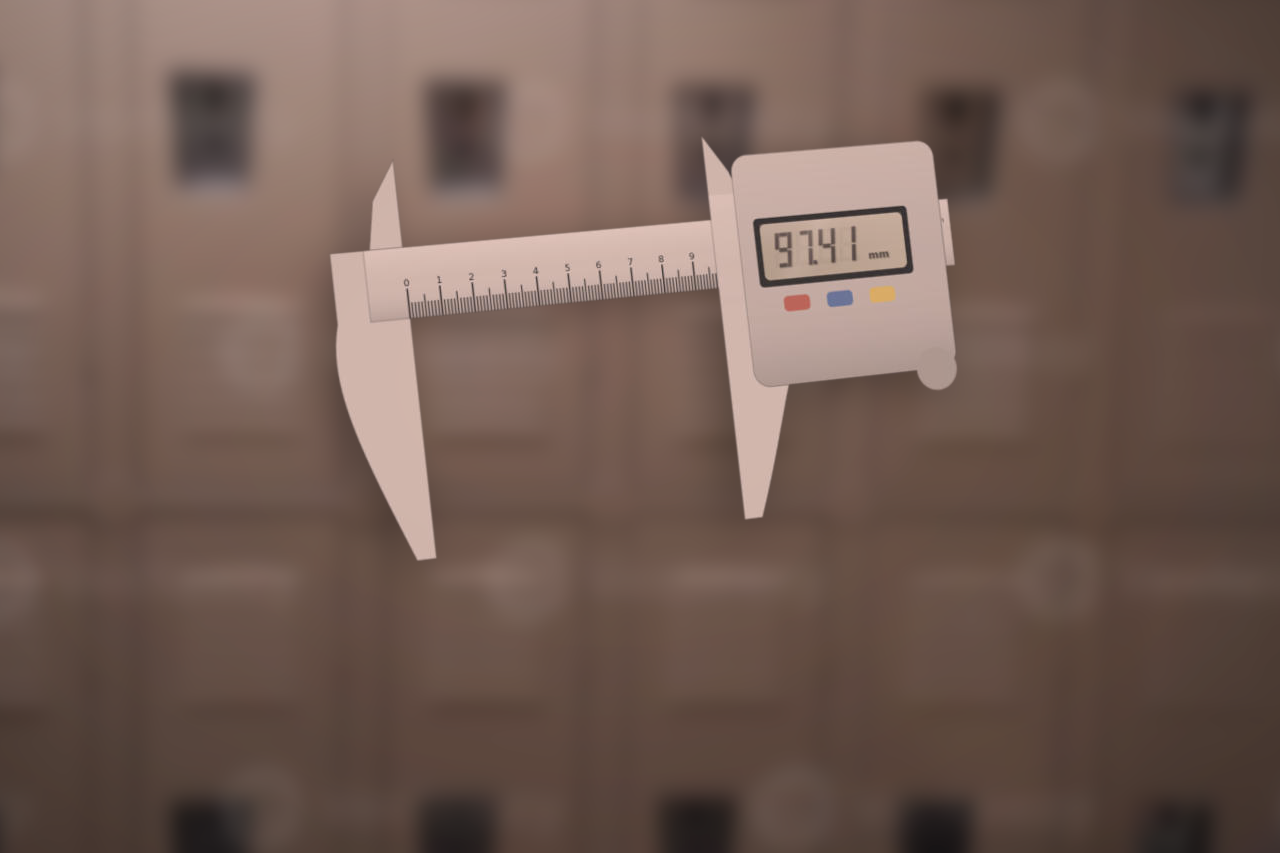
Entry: mm 97.41
